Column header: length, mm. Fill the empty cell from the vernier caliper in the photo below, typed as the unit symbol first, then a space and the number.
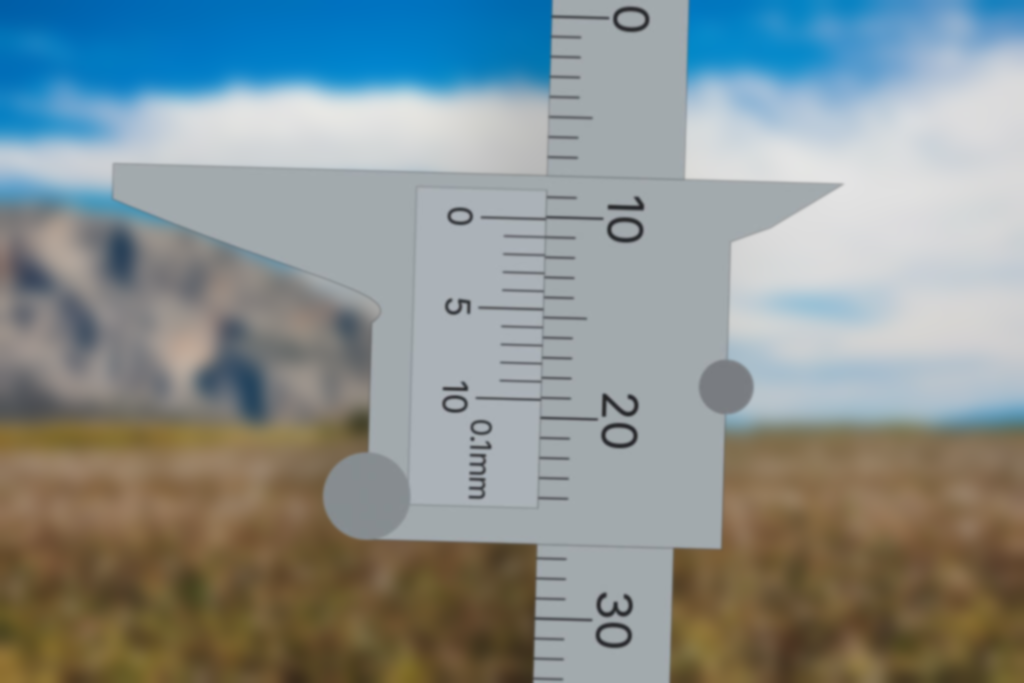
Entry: mm 10.1
